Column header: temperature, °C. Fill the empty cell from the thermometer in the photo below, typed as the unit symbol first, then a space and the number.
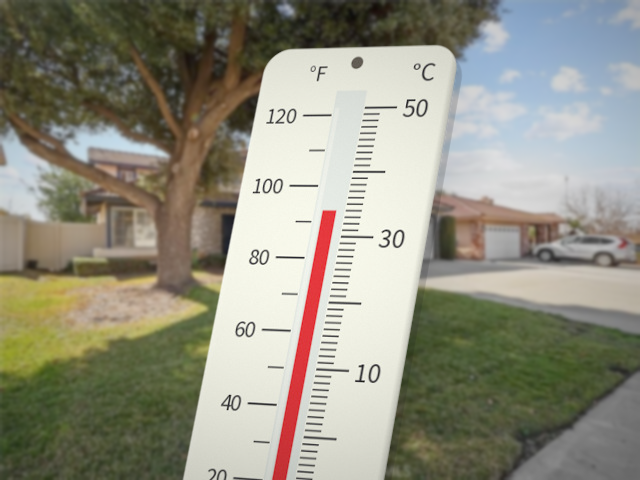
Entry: °C 34
